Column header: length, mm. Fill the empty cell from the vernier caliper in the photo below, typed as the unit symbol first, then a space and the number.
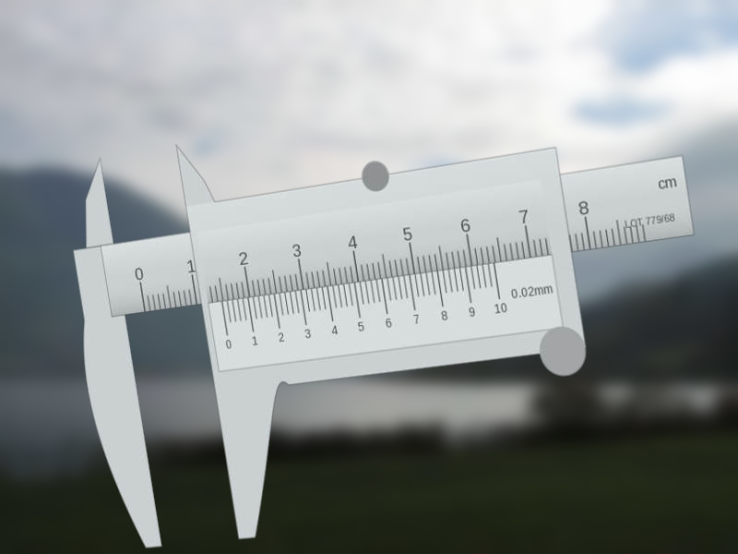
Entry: mm 14.8
